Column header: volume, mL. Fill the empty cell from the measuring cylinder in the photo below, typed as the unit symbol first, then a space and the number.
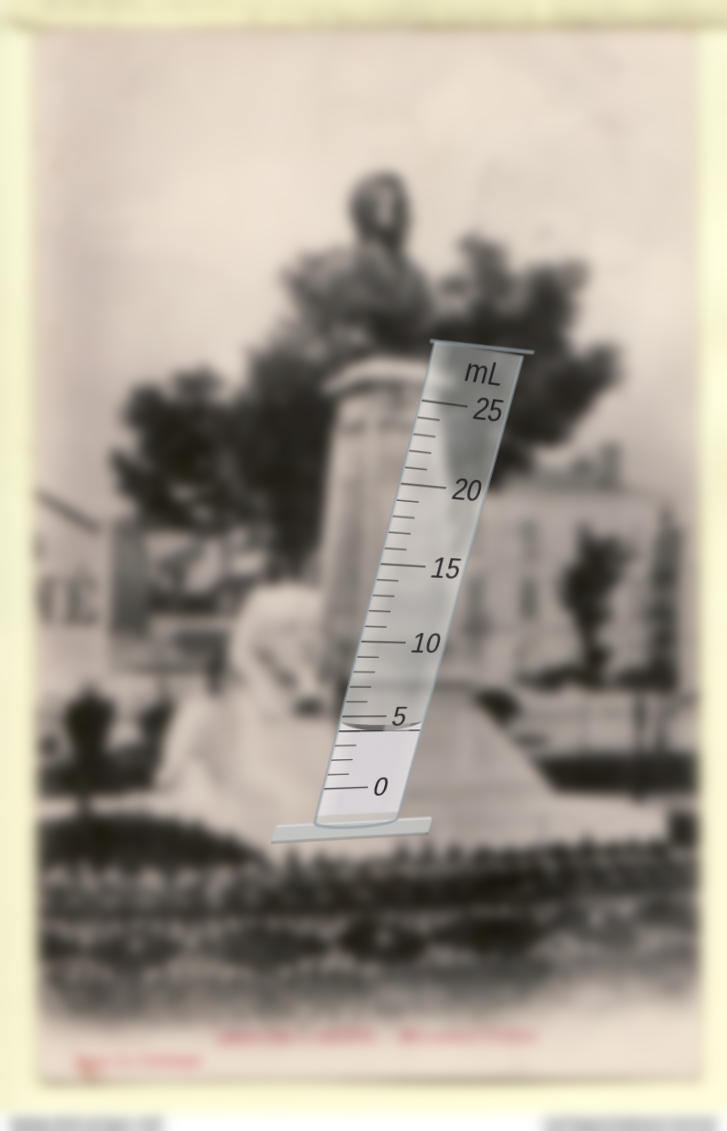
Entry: mL 4
